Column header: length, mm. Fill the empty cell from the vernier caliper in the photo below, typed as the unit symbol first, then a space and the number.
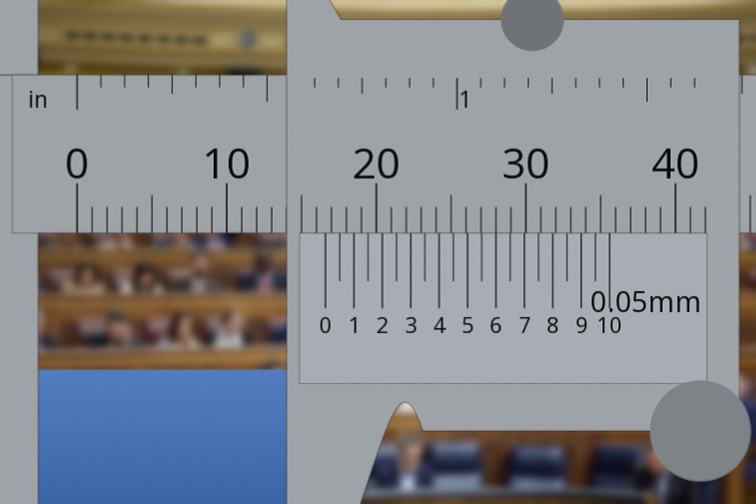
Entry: mm 16.6
